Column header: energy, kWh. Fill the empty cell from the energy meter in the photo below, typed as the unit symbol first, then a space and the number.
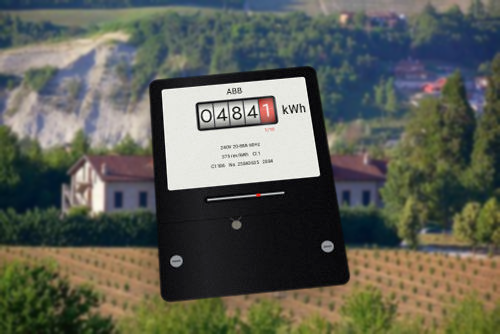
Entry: kWh 484.1
